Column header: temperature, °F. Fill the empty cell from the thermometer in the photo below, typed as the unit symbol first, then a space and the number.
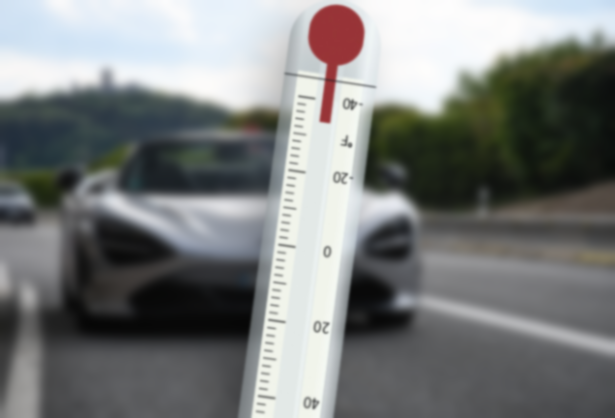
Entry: °F -34
